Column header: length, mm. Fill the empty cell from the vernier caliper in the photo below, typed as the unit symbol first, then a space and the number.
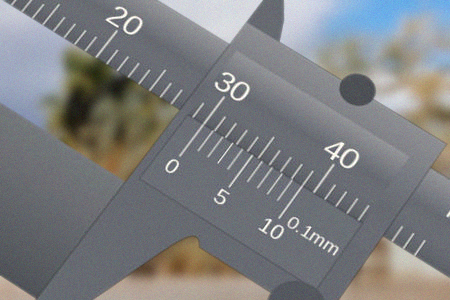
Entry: mm 30.0
